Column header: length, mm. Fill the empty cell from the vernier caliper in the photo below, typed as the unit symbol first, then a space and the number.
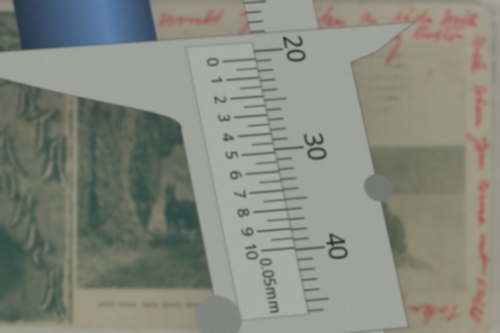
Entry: mm 20.8
